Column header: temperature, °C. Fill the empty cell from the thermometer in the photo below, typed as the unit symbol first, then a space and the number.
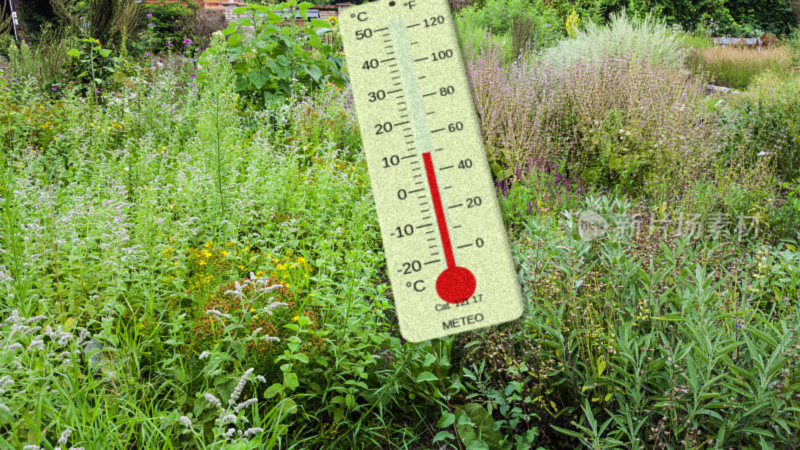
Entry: °C 10
